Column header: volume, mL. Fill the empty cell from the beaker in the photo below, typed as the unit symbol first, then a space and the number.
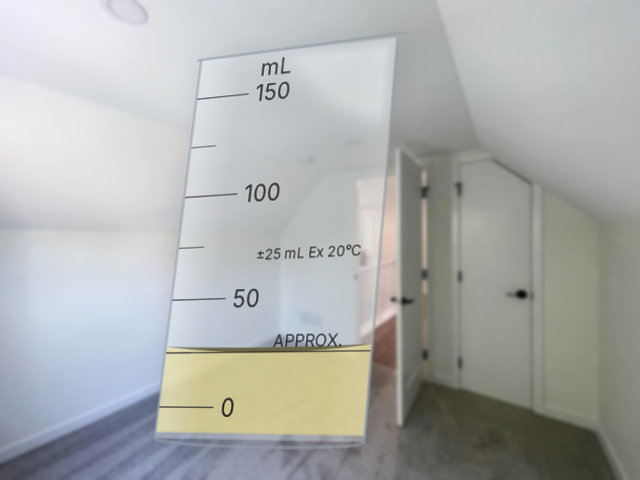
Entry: mL 25
